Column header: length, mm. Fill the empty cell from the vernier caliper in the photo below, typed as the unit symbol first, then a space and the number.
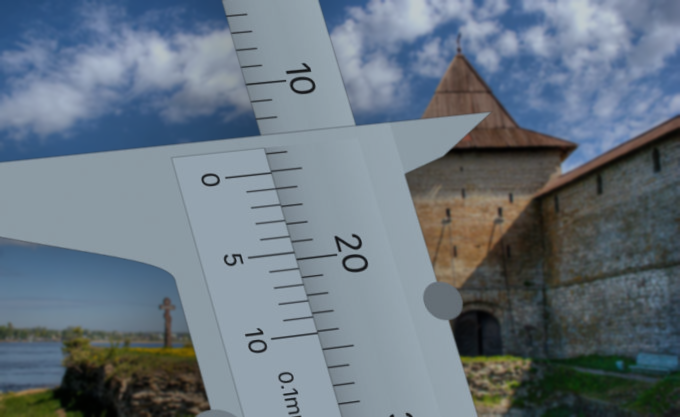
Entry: mm 15.1
